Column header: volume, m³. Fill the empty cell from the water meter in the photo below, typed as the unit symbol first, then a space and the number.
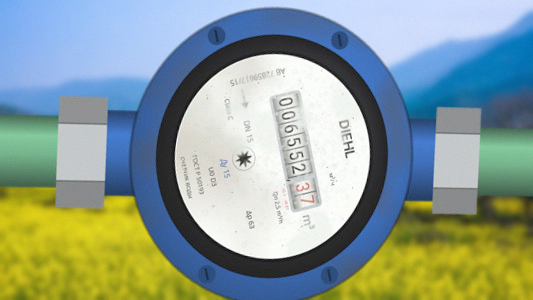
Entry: m³ 6552.37
